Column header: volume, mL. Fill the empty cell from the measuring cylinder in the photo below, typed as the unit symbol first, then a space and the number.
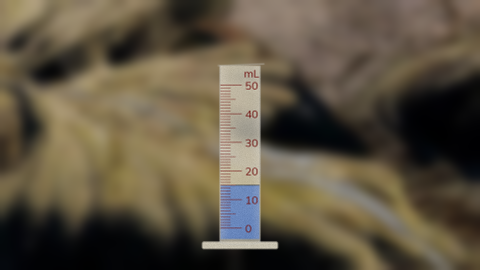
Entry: mL 15
